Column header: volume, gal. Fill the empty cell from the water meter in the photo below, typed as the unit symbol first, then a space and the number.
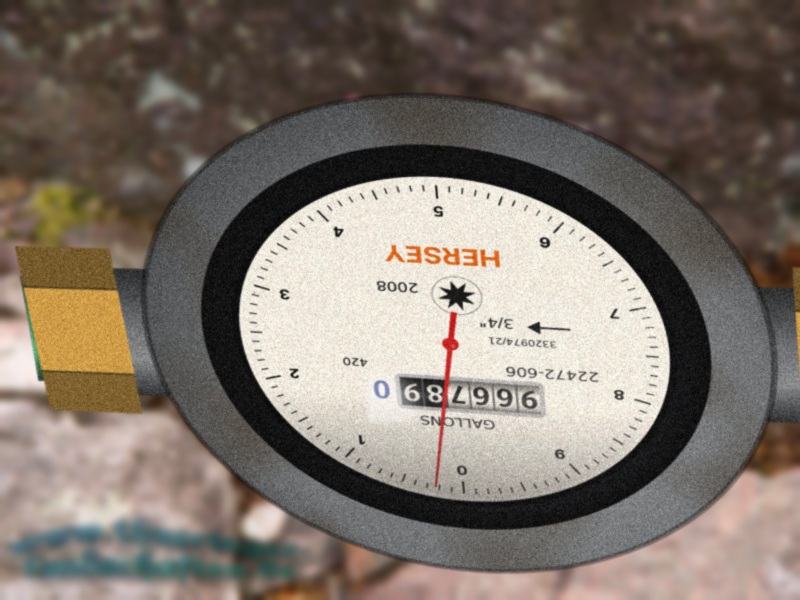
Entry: gal 9667890.2
